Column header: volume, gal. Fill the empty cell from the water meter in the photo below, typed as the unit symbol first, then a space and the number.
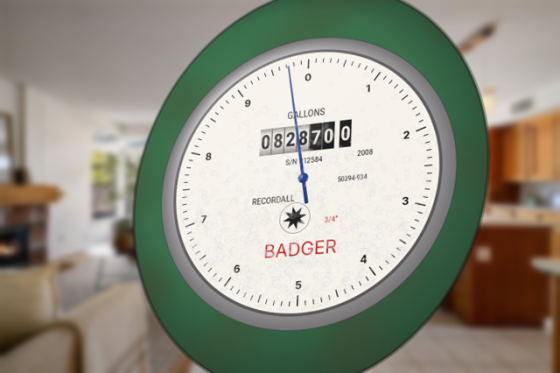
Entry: gal 828699.7
